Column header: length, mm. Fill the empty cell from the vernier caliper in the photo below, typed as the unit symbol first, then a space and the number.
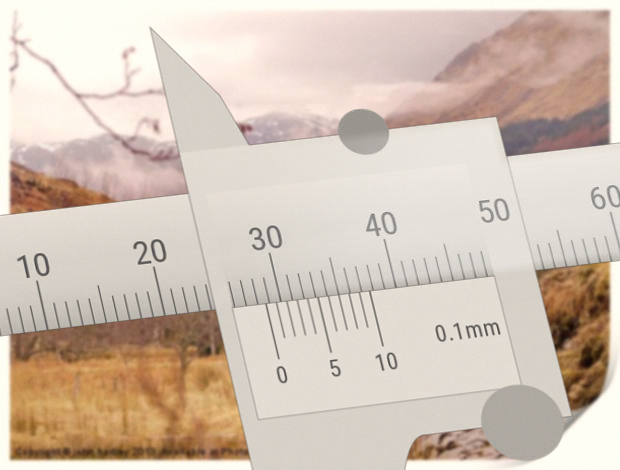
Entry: mm 28.7
